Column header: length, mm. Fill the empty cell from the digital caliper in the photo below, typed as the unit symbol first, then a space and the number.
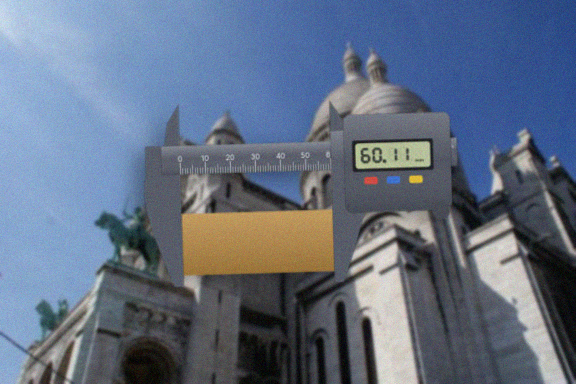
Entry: mm 60.11
